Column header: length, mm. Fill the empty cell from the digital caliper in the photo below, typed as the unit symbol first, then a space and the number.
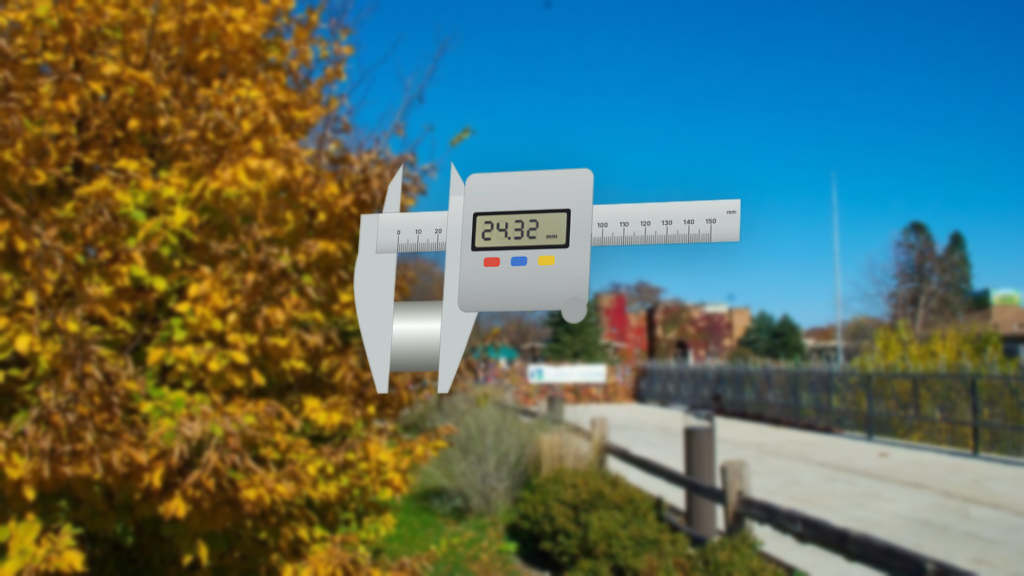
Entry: mm 24.32
